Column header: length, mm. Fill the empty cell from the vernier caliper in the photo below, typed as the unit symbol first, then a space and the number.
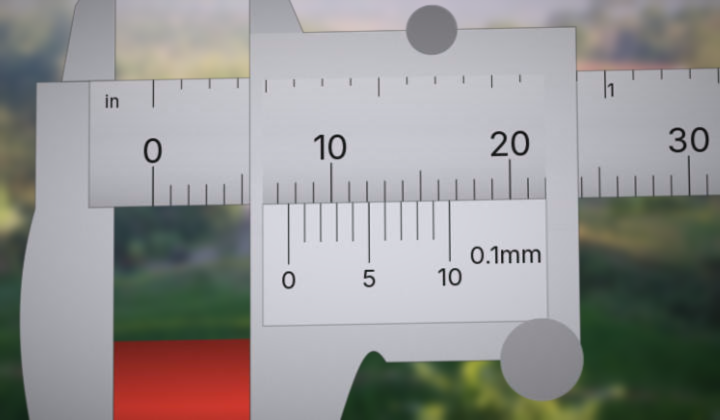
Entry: mm 7.6
